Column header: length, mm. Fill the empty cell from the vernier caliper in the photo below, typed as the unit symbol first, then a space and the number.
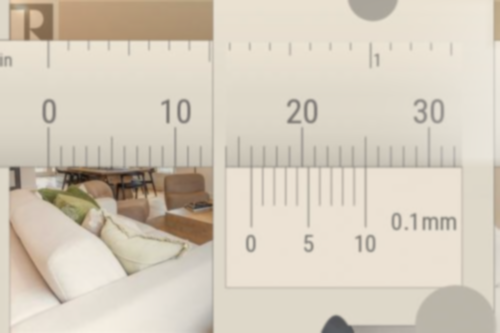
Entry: mm 16.0
